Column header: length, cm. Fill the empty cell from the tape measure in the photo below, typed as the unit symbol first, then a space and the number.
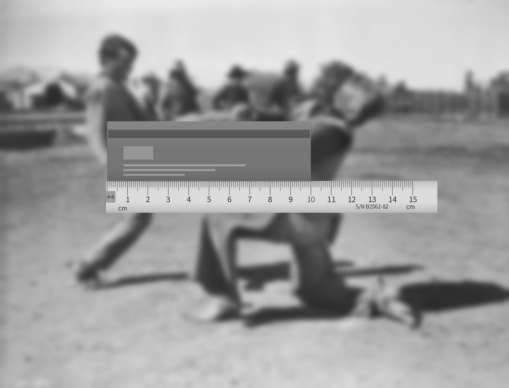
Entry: cm 10
